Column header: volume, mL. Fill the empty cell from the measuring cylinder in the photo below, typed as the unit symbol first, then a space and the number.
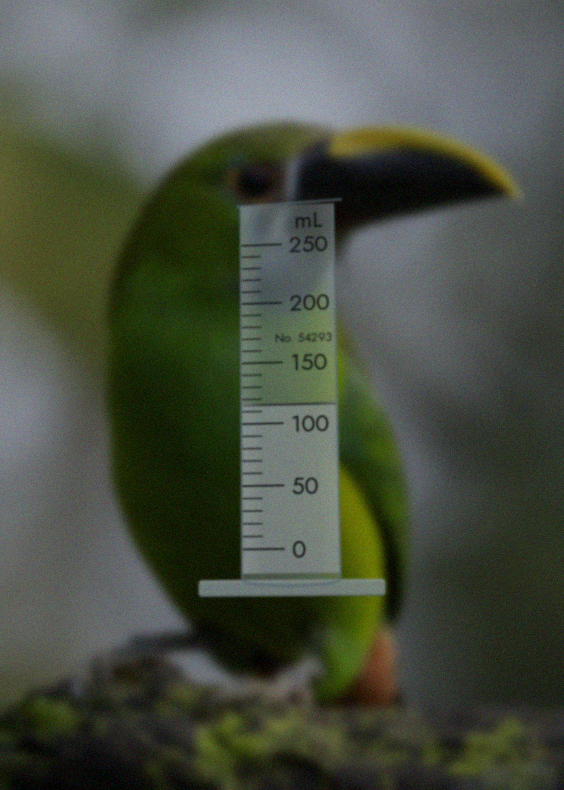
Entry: mL 115
